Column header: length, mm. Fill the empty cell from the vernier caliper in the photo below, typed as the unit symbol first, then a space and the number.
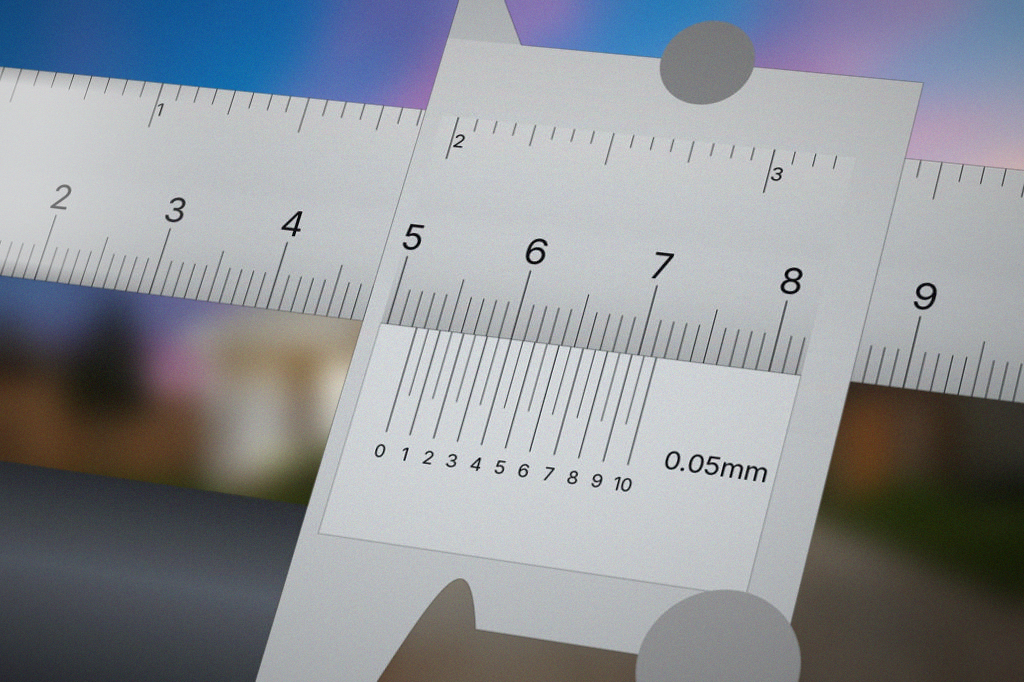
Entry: mm 52.4
